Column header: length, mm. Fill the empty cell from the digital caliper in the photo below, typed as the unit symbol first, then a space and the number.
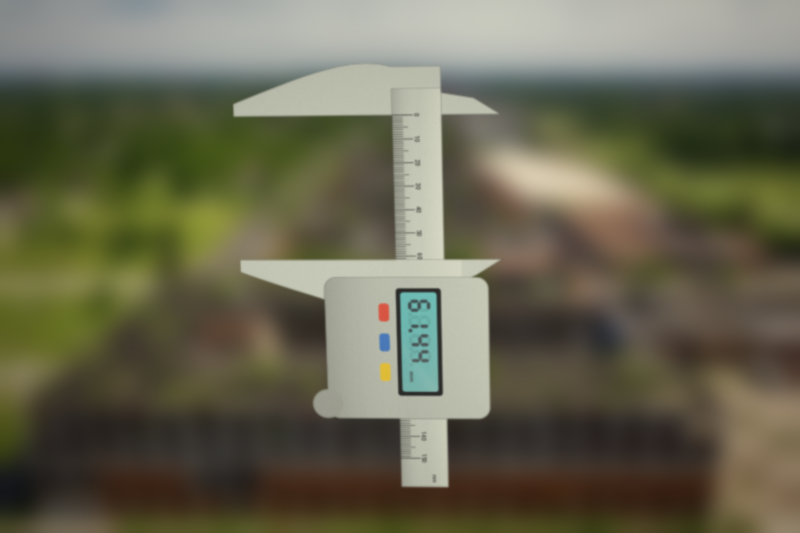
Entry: mm 61.44
